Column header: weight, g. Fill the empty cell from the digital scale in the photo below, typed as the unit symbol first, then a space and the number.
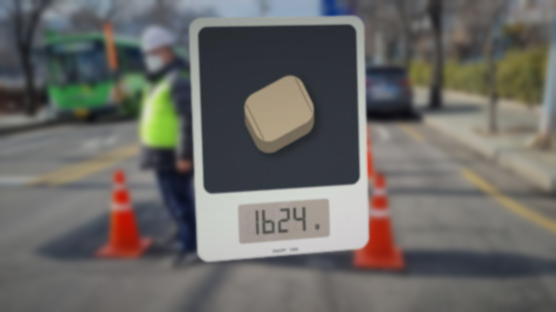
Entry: g 1624
